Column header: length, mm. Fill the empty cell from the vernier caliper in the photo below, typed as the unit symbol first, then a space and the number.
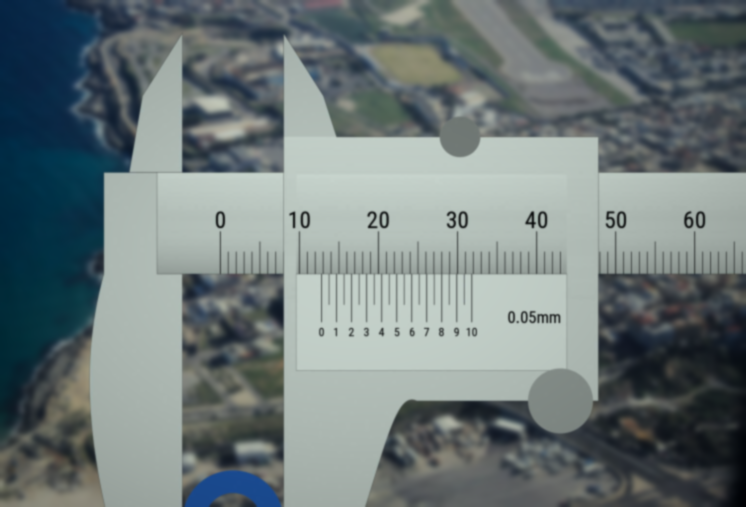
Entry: mm 12.8
